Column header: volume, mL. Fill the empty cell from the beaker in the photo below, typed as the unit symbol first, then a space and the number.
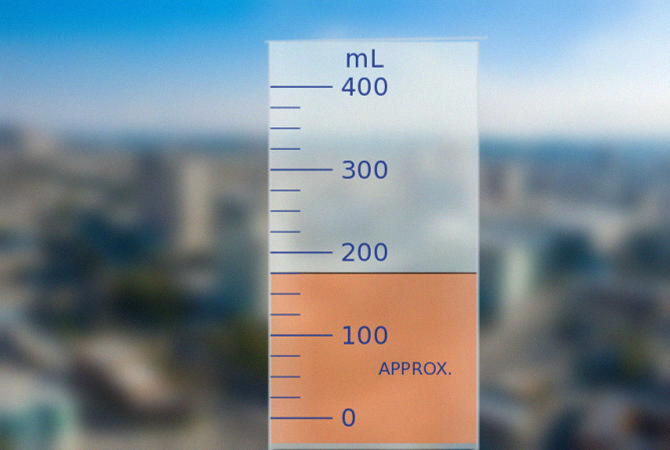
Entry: mL 175
